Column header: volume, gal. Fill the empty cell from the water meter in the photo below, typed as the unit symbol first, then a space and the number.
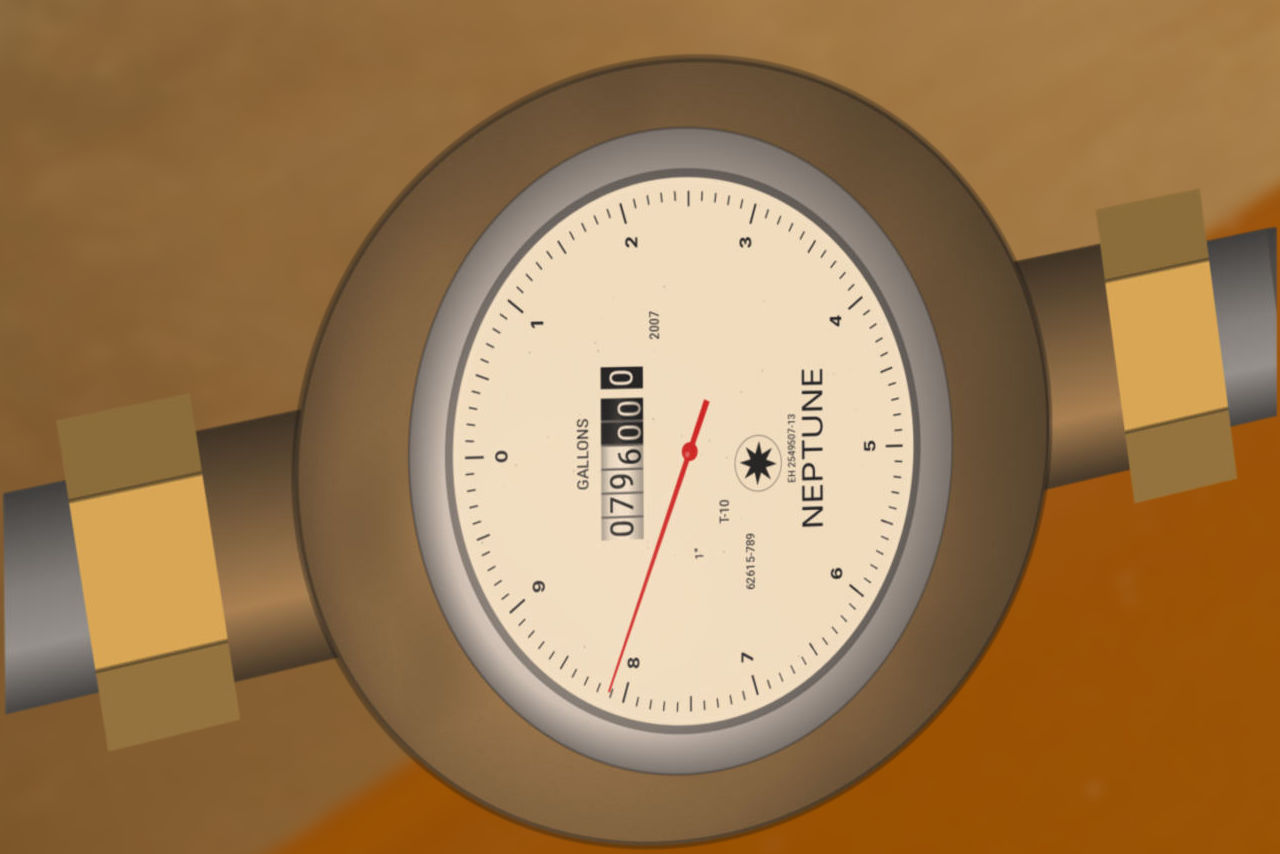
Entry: gal 795998.1
